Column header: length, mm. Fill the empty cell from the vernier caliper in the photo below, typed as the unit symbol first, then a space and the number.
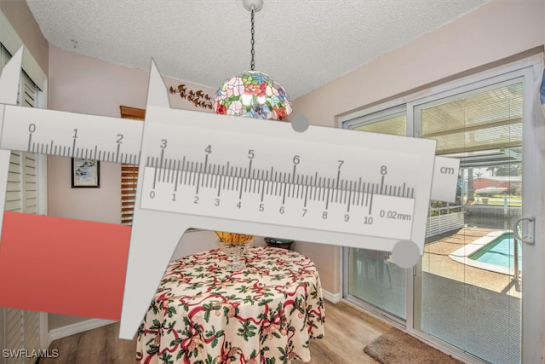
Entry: mm 29.0
